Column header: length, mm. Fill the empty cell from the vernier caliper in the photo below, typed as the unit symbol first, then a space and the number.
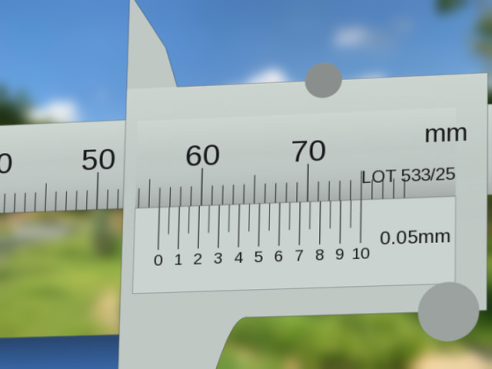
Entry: mm 56.0
